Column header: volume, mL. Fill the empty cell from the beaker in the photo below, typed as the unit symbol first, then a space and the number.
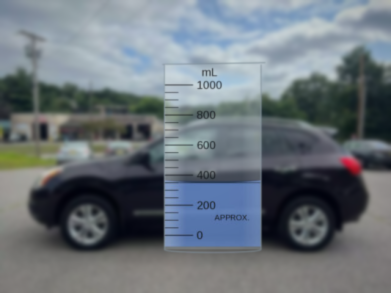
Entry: mL 350
